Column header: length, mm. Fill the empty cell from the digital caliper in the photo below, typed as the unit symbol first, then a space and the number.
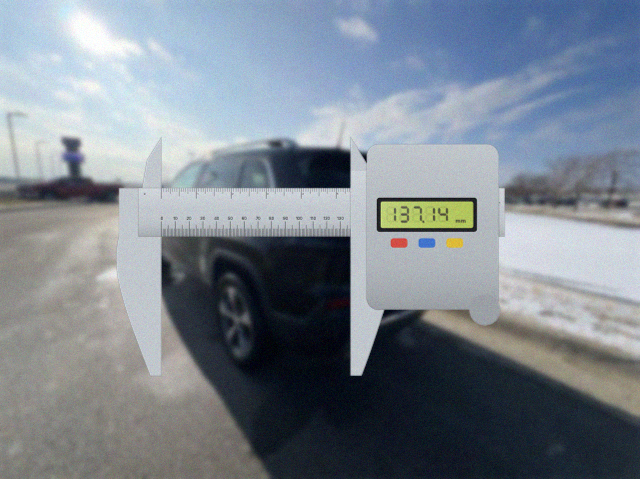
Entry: mm 137.14
